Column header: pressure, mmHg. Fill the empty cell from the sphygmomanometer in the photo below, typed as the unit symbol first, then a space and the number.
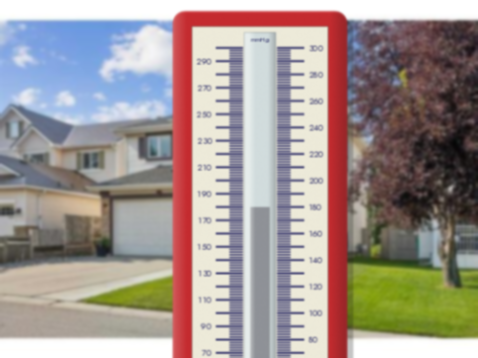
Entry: mmHg 180
